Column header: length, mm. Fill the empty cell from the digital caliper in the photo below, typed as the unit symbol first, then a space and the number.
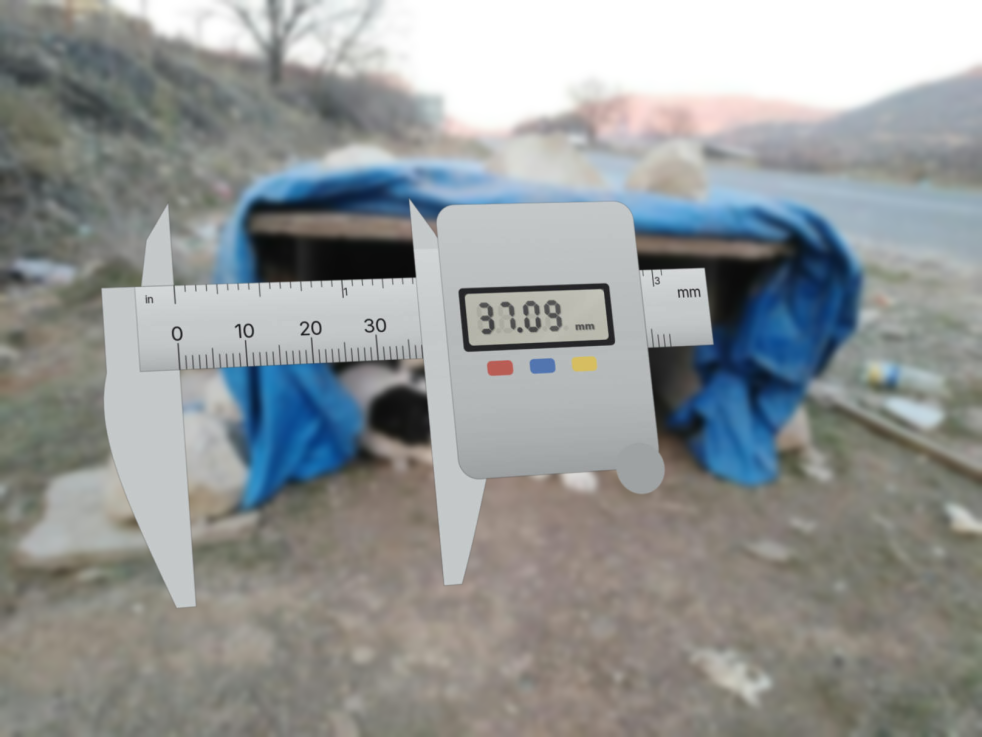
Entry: mm 37.09
